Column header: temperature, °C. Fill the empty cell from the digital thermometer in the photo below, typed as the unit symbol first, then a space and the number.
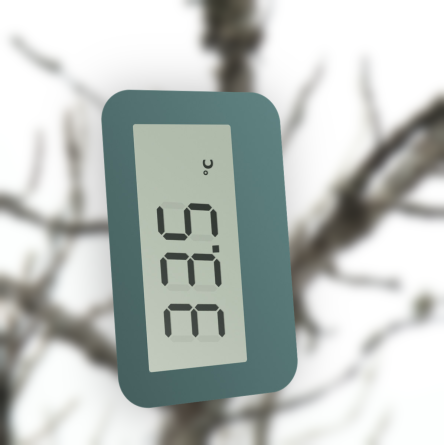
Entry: °C 33.5
